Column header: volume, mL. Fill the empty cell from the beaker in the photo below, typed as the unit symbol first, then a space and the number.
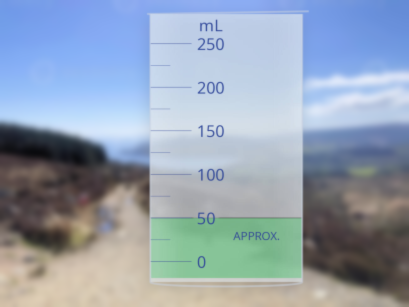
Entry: mL 50
